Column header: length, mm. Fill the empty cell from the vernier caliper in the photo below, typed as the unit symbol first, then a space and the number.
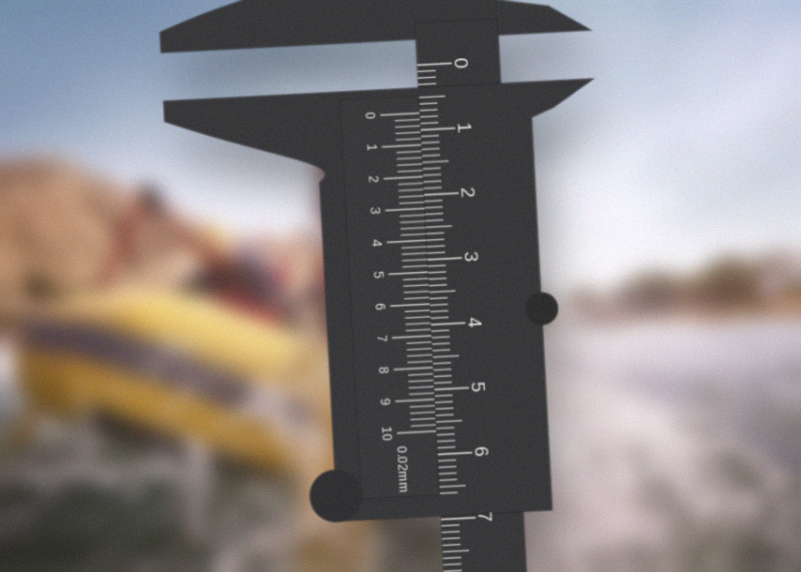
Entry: mm 7.4
